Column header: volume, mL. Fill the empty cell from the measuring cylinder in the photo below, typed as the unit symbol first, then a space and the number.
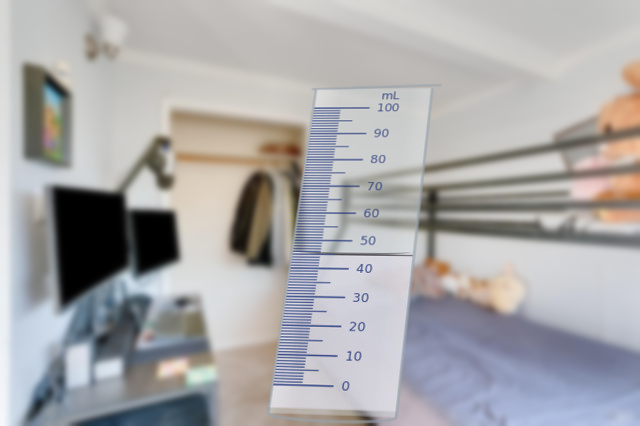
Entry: mL 45
